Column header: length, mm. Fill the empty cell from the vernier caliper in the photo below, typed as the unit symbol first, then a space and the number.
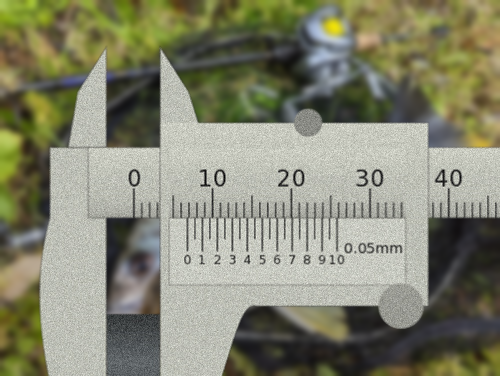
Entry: mm 6.8
